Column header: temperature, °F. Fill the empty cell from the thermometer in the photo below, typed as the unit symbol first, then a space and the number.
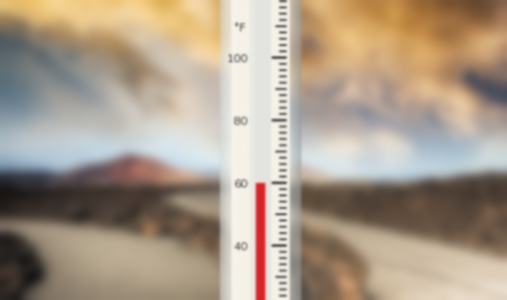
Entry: °F 60
